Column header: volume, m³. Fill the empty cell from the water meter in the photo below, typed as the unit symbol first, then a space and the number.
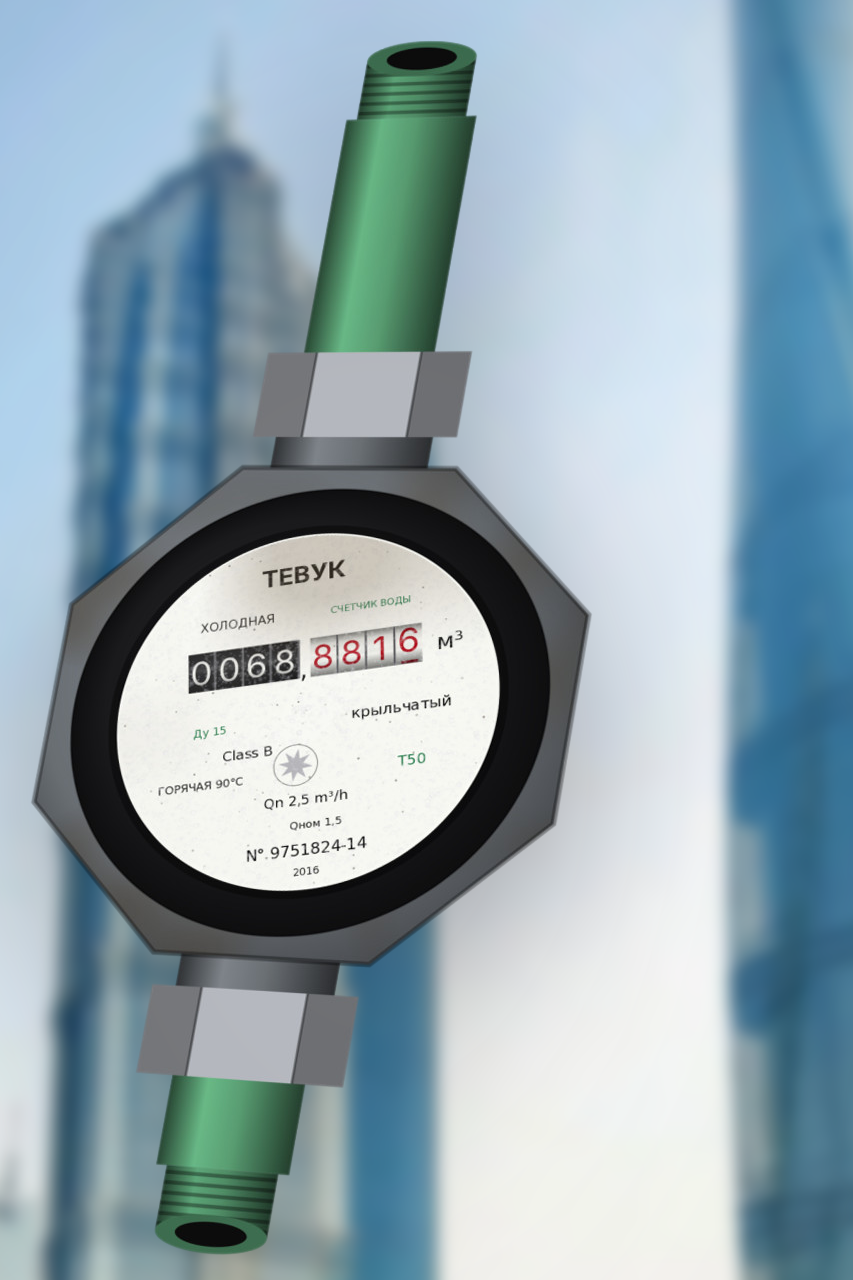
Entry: m³ 68.8816
